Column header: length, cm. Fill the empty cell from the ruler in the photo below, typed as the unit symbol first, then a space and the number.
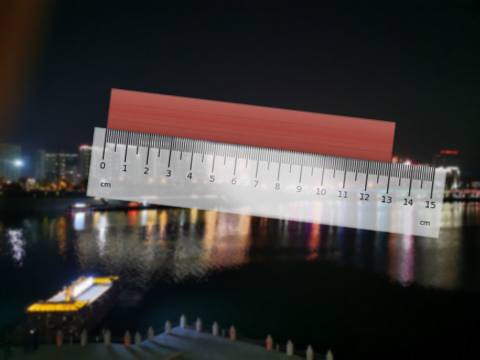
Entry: cm 13
